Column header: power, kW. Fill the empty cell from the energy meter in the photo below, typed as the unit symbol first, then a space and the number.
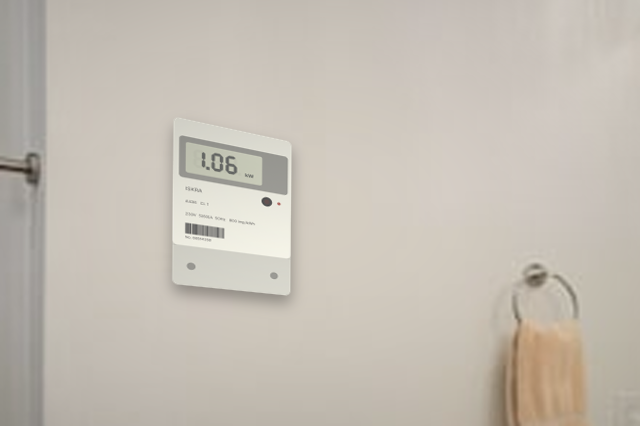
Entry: kW 1.06
